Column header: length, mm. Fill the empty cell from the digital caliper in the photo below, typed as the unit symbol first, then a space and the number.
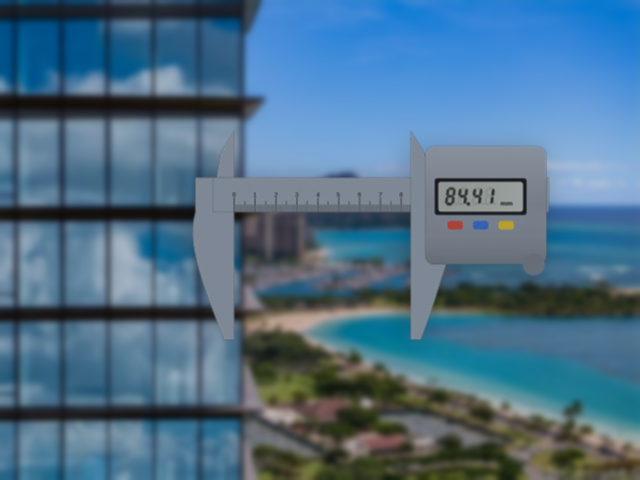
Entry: mm 84.41
